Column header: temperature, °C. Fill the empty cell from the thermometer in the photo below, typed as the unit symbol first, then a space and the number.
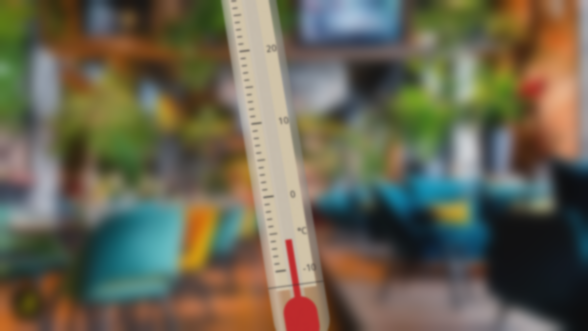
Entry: °C -6
